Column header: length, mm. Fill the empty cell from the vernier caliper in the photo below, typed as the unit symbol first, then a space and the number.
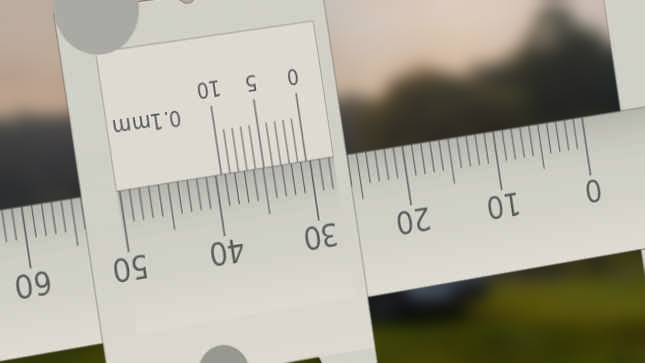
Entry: mm 30.4
